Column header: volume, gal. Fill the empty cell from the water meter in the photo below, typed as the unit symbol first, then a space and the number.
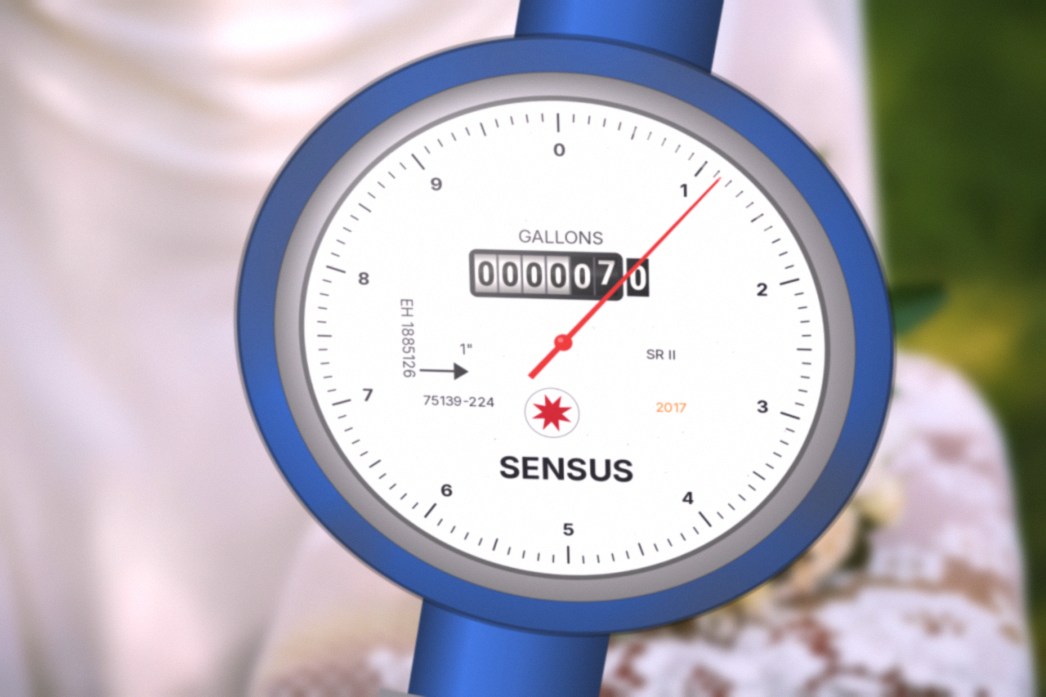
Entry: gal 71.1
